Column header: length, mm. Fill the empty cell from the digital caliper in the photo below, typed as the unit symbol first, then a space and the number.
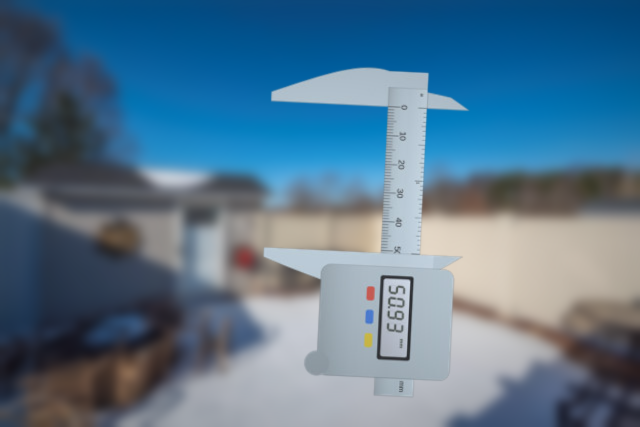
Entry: mm 50.93
